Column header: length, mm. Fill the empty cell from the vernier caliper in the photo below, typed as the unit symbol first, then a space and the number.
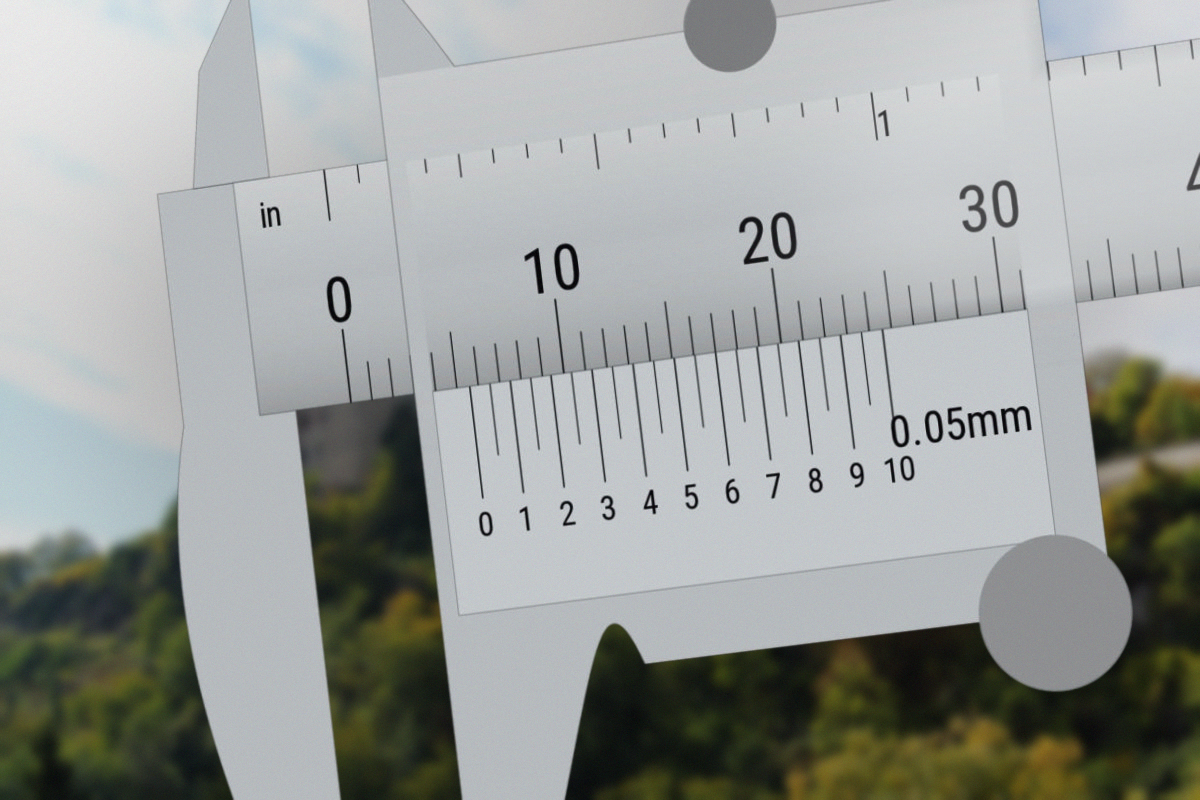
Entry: mm 5.6
